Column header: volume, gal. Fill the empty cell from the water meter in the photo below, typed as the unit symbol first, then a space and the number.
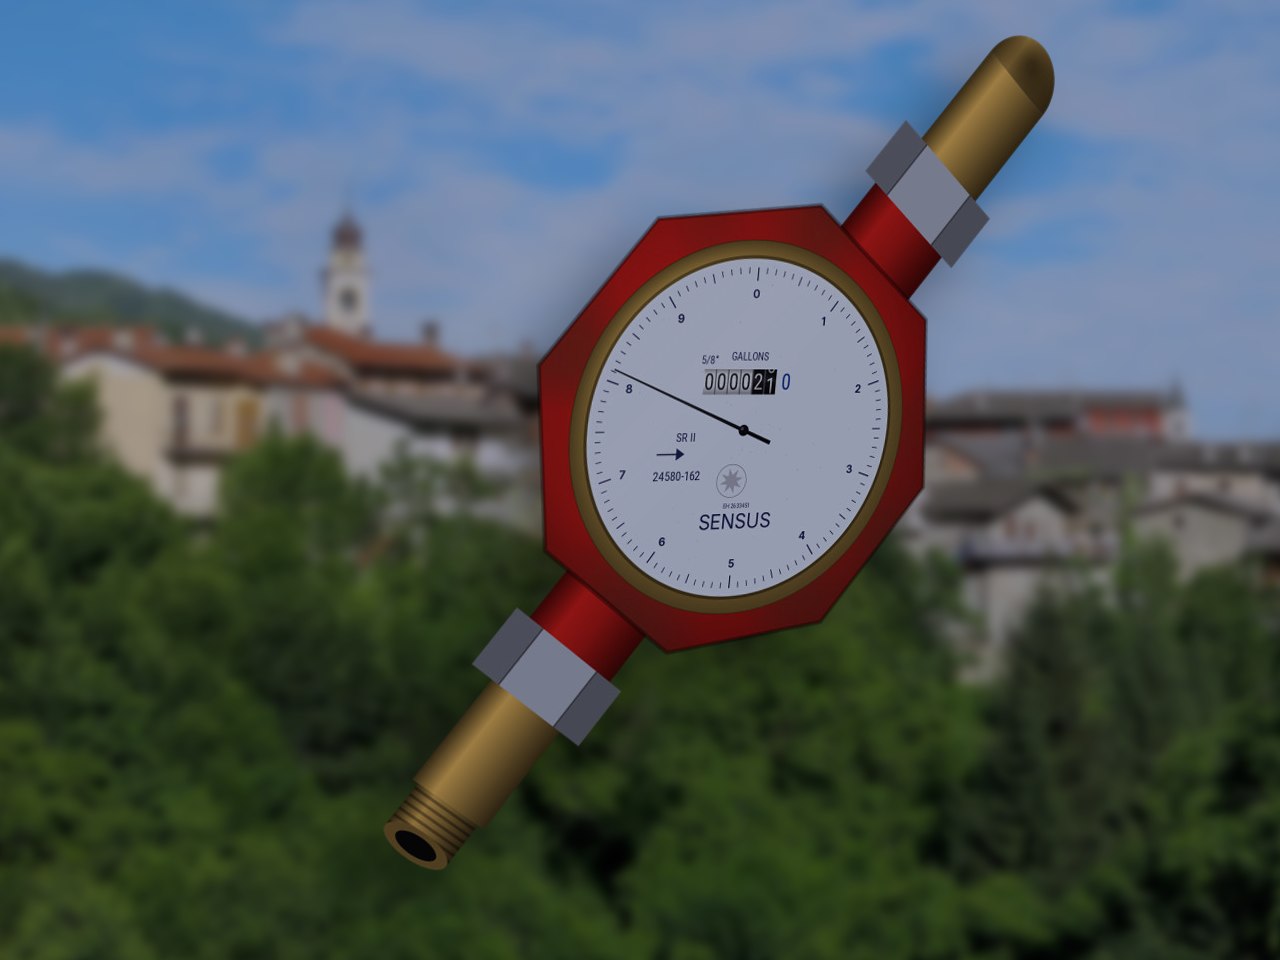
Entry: gal 208.1
